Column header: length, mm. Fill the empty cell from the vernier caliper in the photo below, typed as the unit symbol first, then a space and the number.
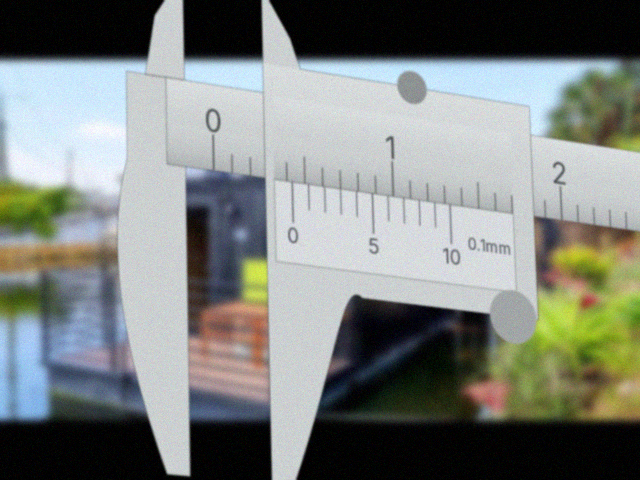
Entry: mm 4.3
